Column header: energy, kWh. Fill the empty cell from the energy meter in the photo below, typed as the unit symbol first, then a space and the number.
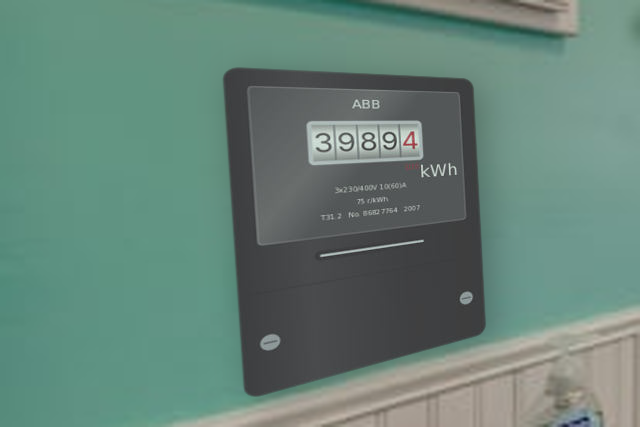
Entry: kWh 3989.4
